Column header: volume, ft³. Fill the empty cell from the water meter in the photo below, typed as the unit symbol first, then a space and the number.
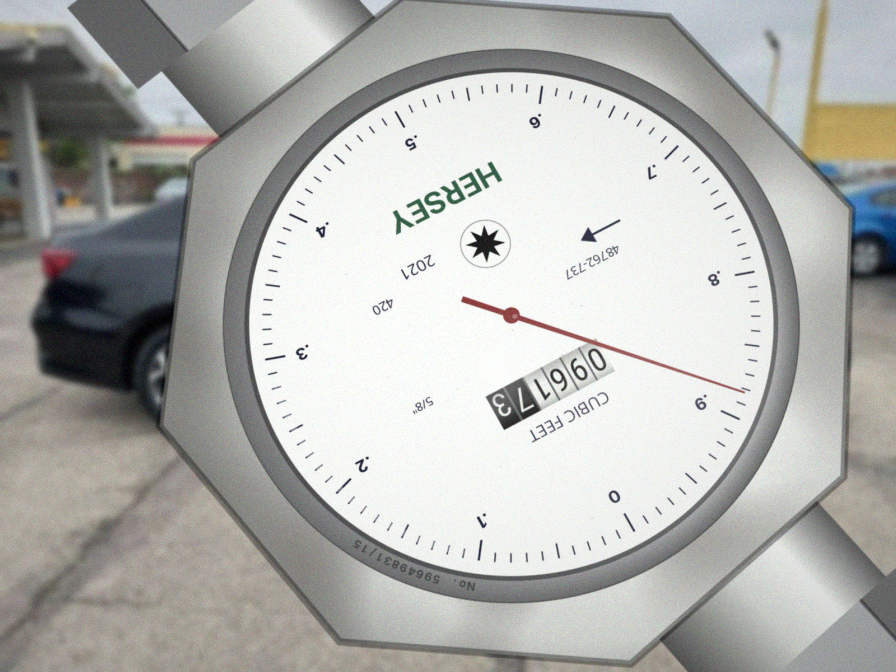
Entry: ft³ 96172.88
